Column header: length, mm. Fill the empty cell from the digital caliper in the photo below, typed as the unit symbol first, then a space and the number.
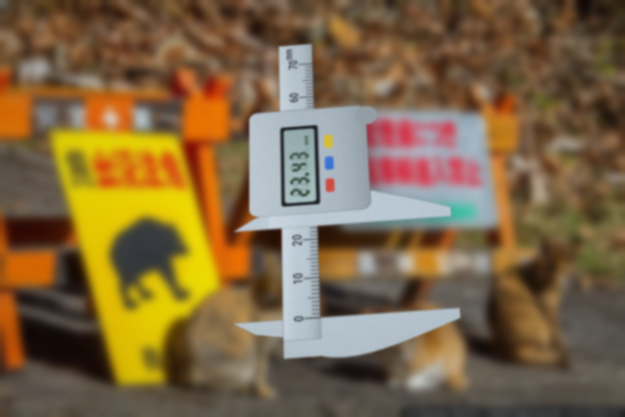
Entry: mm 23.43
